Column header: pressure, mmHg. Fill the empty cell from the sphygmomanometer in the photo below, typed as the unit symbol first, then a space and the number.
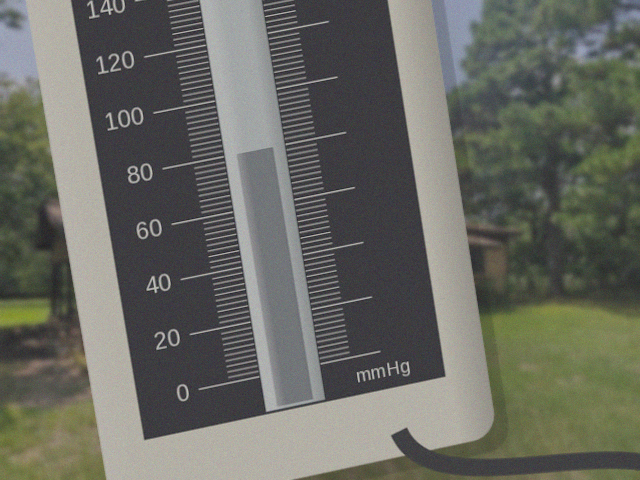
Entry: mmHg 80
